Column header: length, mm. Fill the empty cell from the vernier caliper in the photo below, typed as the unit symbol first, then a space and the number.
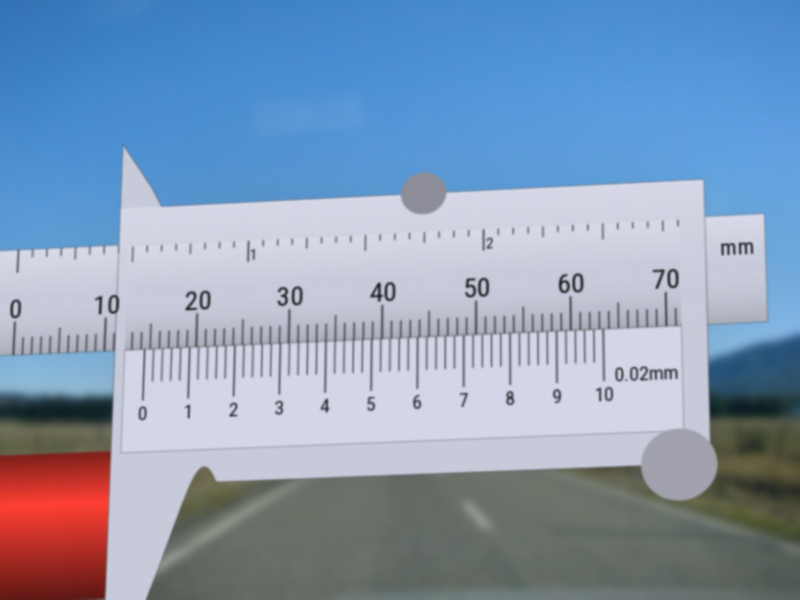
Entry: mm 14.4
